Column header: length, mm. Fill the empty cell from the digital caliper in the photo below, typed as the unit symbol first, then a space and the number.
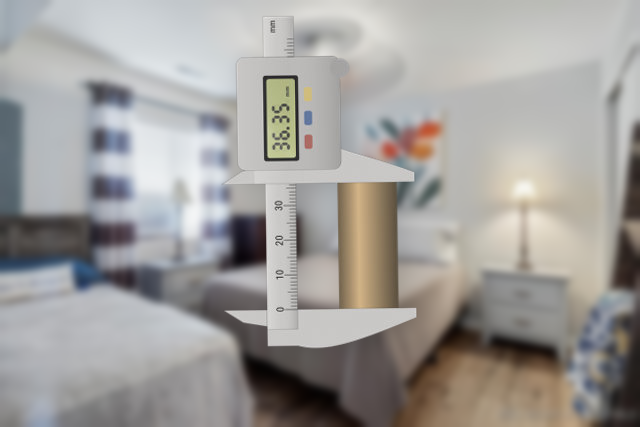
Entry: mm 36.35
